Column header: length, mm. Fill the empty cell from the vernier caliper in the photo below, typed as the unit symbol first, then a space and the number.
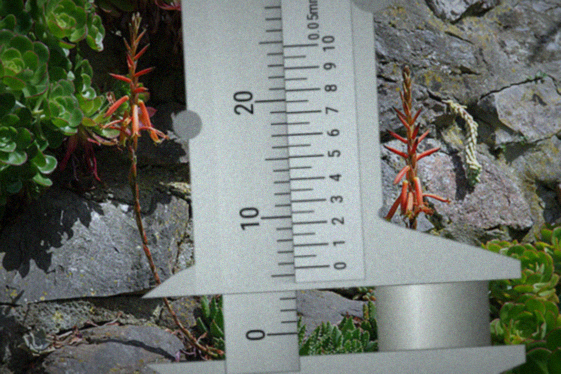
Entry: mm 5.6
